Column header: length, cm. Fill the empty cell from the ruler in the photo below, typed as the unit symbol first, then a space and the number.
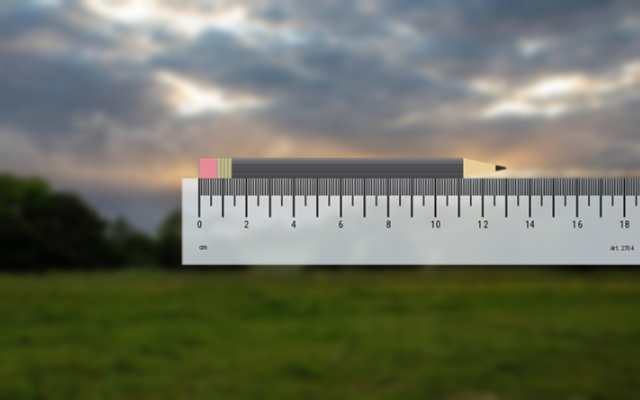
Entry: cm 13
